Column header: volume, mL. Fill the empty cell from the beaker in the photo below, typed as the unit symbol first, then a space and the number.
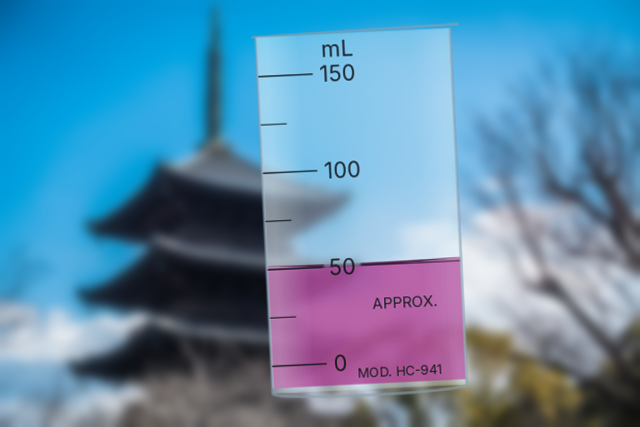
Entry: mL 50
